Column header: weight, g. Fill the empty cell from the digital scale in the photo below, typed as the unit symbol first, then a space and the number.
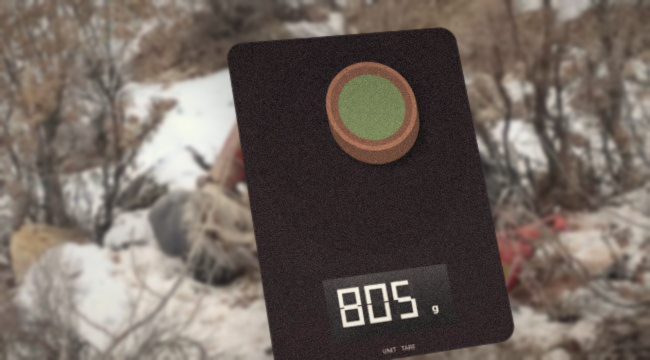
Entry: g 805
